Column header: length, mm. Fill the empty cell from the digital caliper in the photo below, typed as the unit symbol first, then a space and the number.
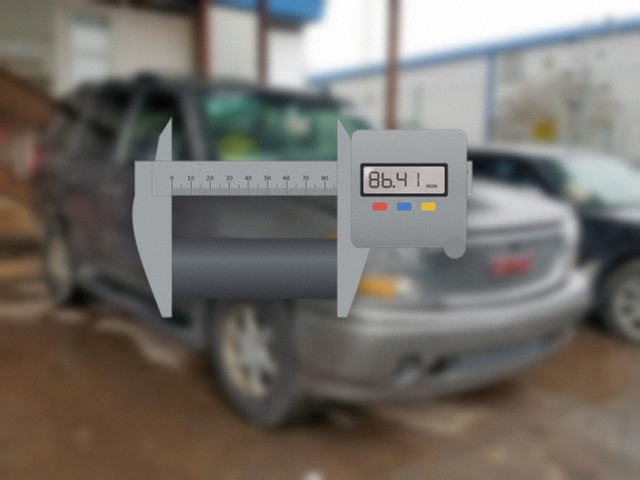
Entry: mm 86.41
